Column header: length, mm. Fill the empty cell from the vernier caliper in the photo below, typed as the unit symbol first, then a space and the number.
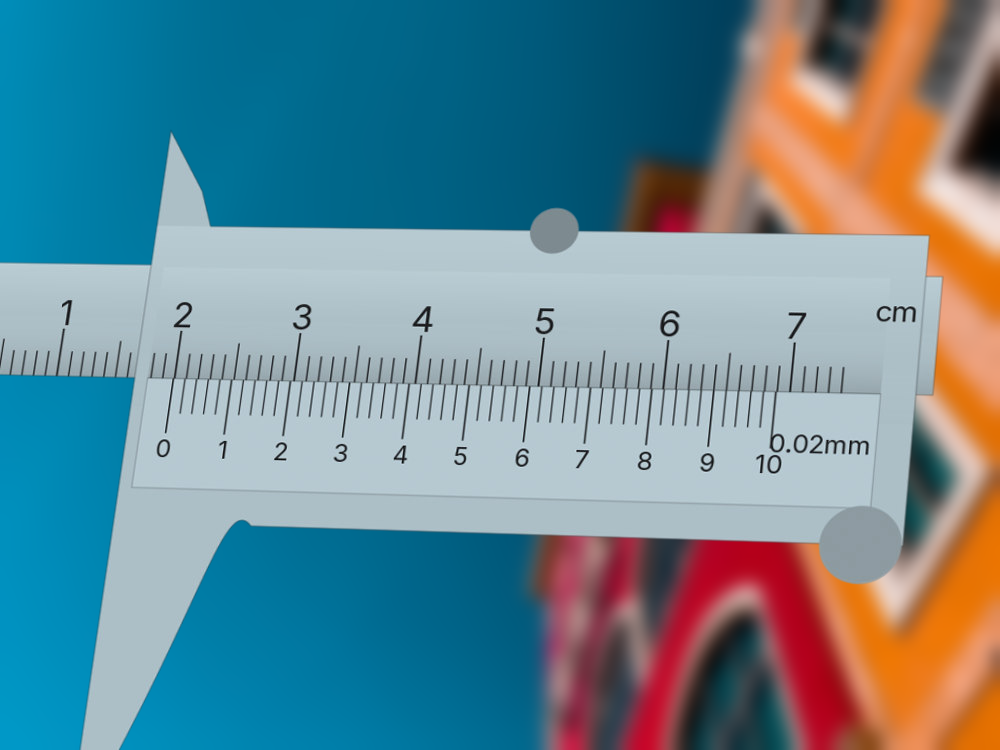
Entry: mm 19.9
